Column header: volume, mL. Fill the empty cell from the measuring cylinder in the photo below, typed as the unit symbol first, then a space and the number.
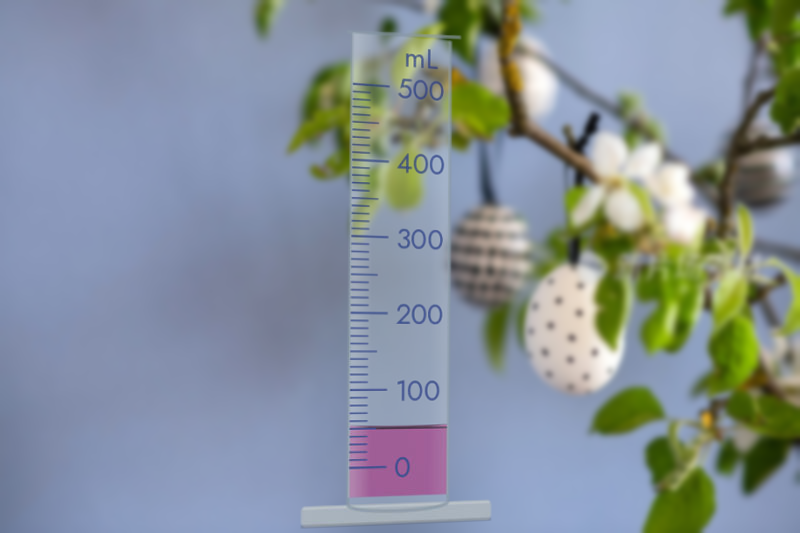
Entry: mL 50
